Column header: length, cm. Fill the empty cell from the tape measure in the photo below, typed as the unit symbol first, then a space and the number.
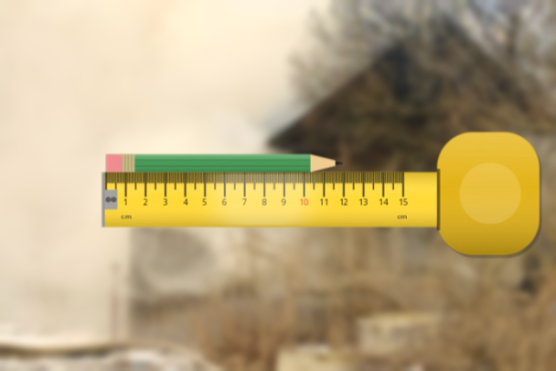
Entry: cm 12
